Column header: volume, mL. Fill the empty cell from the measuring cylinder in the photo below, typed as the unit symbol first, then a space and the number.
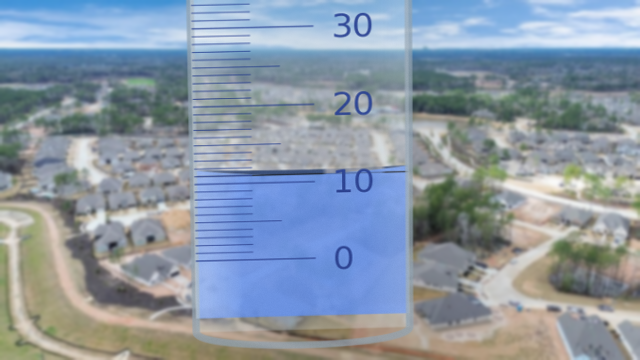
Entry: mL 11
